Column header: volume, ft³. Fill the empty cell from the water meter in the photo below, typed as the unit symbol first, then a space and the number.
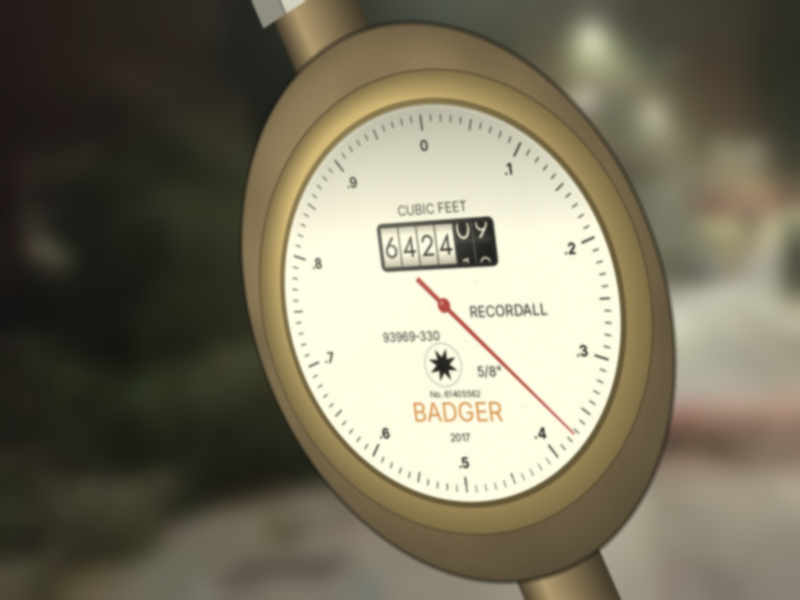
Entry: ft³ 642409.37
